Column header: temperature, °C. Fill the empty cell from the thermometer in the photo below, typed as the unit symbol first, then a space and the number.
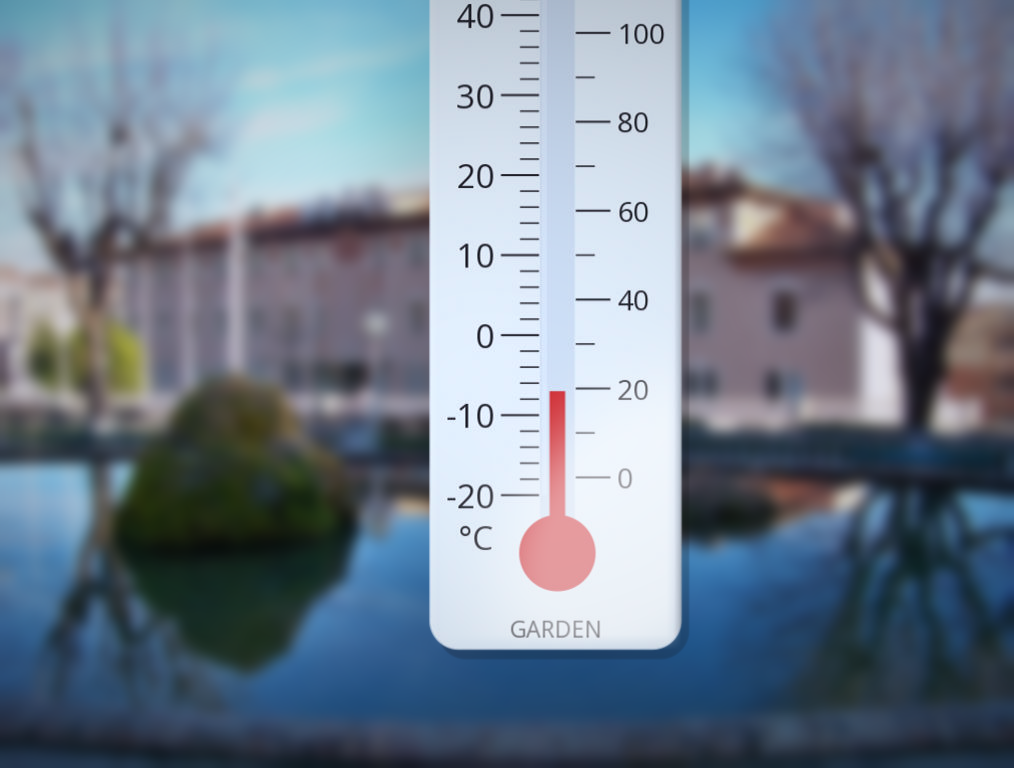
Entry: °C -7
